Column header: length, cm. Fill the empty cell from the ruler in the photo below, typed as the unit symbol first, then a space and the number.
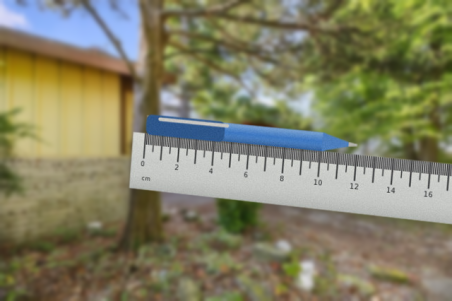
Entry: cm 12
